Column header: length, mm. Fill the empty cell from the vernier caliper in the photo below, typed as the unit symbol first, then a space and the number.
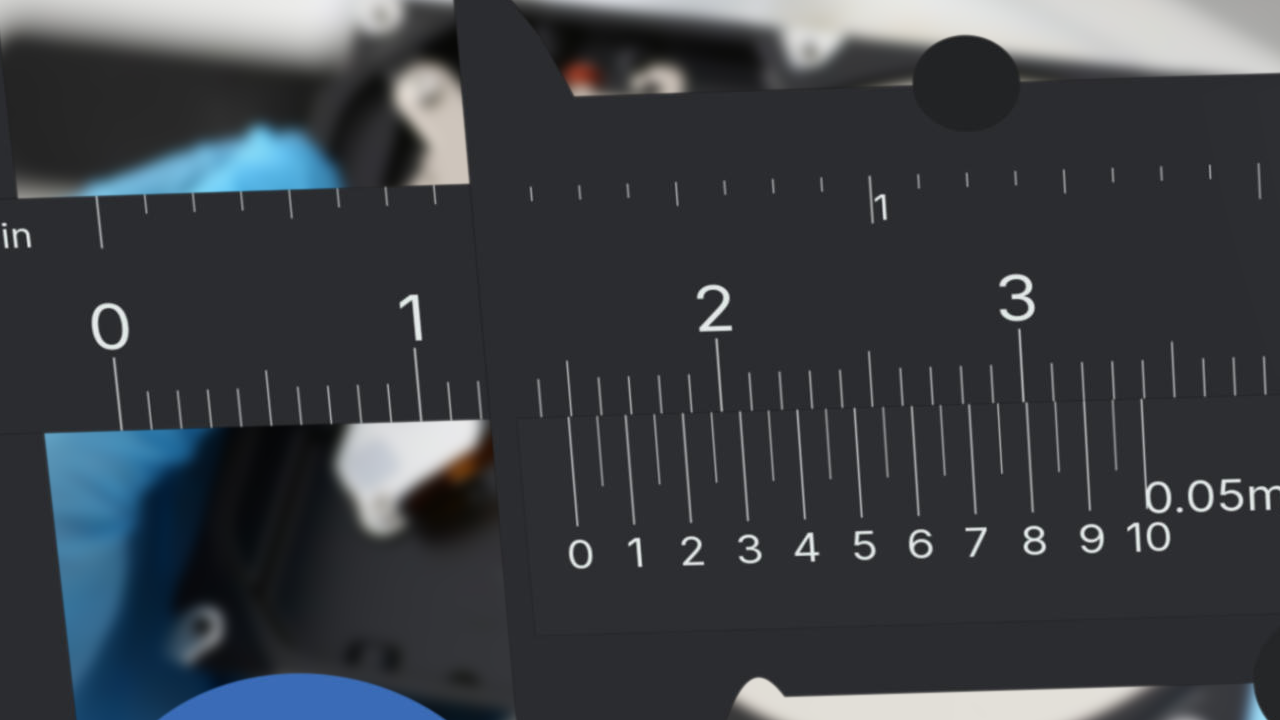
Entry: mm 14.90
